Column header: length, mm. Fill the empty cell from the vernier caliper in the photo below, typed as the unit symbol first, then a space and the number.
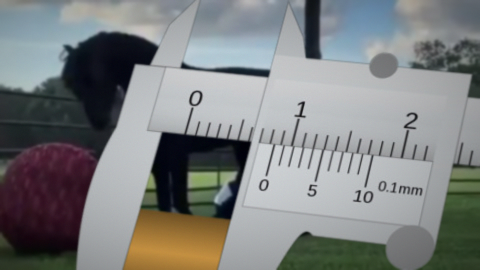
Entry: mm 8.4
